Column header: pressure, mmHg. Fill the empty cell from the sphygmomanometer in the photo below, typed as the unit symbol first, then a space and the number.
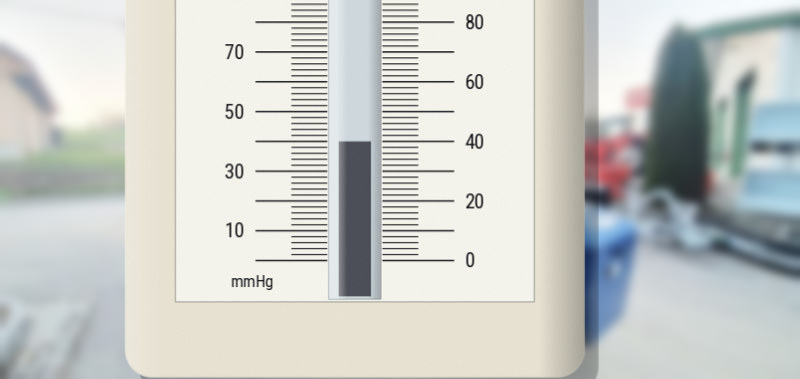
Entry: mmHg 40
